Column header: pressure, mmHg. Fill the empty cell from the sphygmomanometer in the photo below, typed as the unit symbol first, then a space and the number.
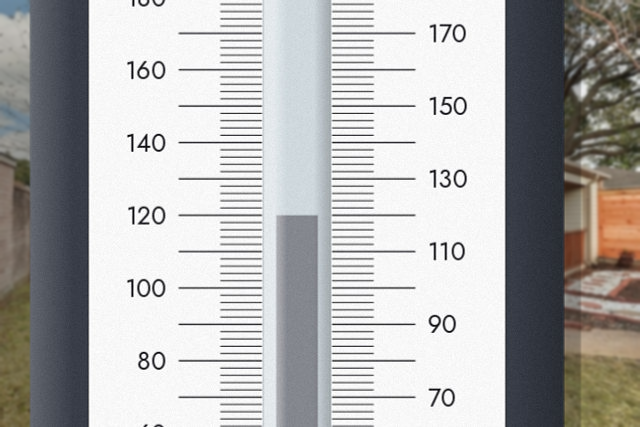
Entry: mmHg 120
